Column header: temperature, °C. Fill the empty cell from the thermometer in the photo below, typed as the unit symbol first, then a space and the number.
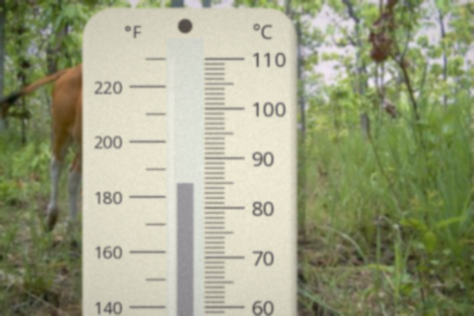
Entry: °C 85
